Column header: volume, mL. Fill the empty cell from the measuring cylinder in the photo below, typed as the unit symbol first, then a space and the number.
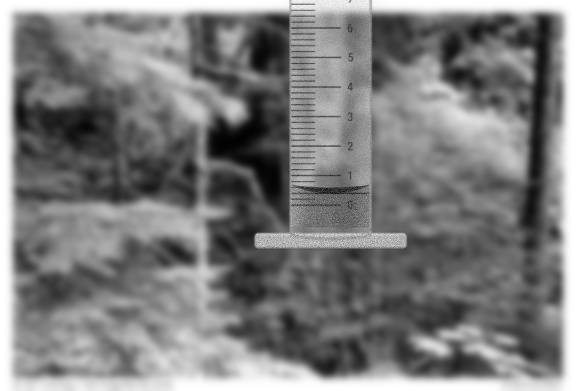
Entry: mL 0.4
